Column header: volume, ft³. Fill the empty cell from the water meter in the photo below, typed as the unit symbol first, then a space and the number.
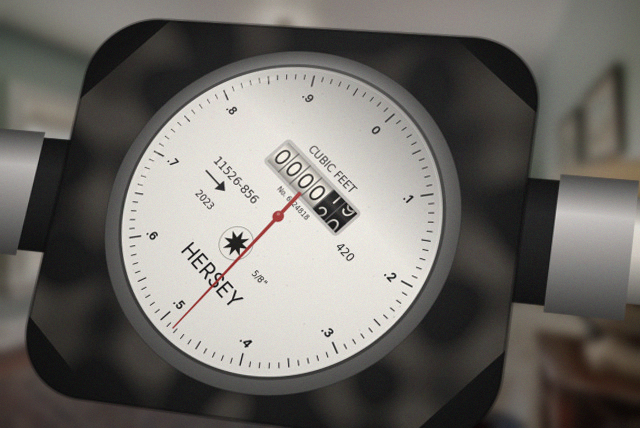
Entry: ft³ 19.48
